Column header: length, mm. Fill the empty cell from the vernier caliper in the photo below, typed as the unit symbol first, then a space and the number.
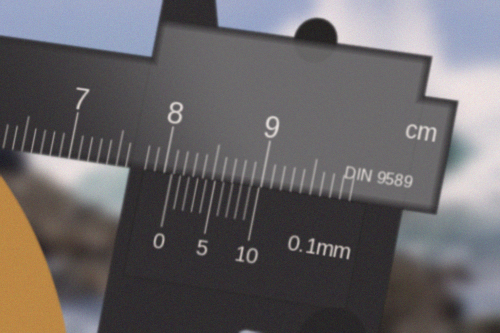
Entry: mm 80.8
